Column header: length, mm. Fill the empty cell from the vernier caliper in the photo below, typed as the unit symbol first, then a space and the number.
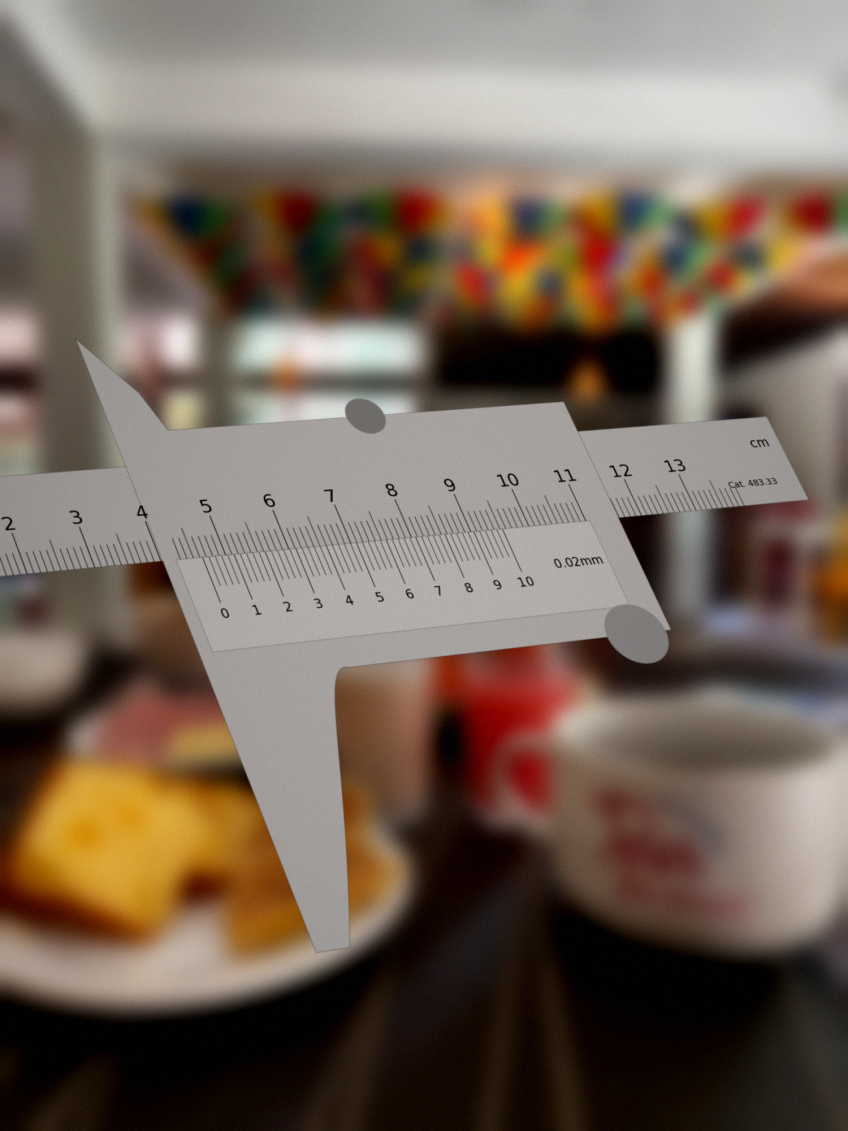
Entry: mm 46.4
